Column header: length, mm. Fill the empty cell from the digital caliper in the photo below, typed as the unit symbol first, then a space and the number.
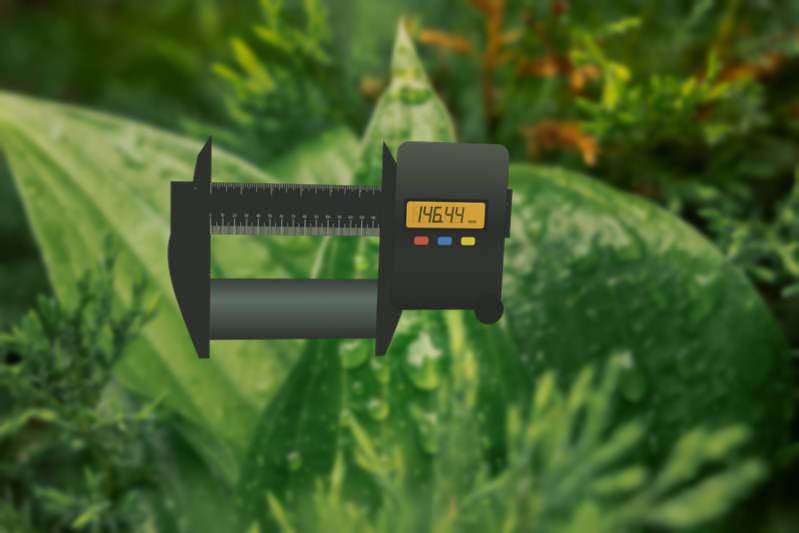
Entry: mm 146.44
